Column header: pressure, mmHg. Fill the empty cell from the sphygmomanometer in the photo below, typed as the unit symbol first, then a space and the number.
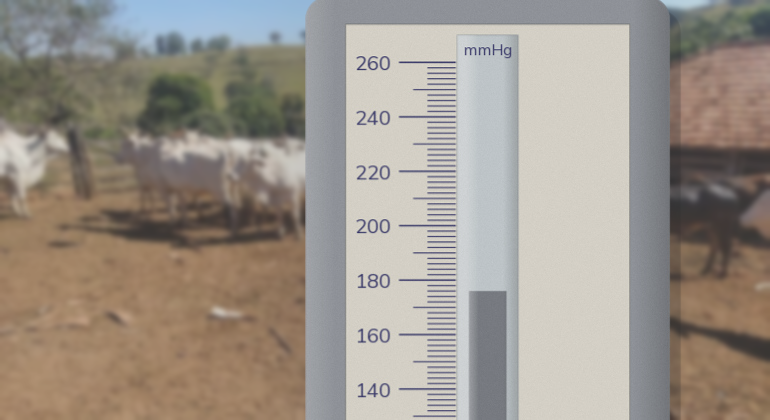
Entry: mmHg 176
